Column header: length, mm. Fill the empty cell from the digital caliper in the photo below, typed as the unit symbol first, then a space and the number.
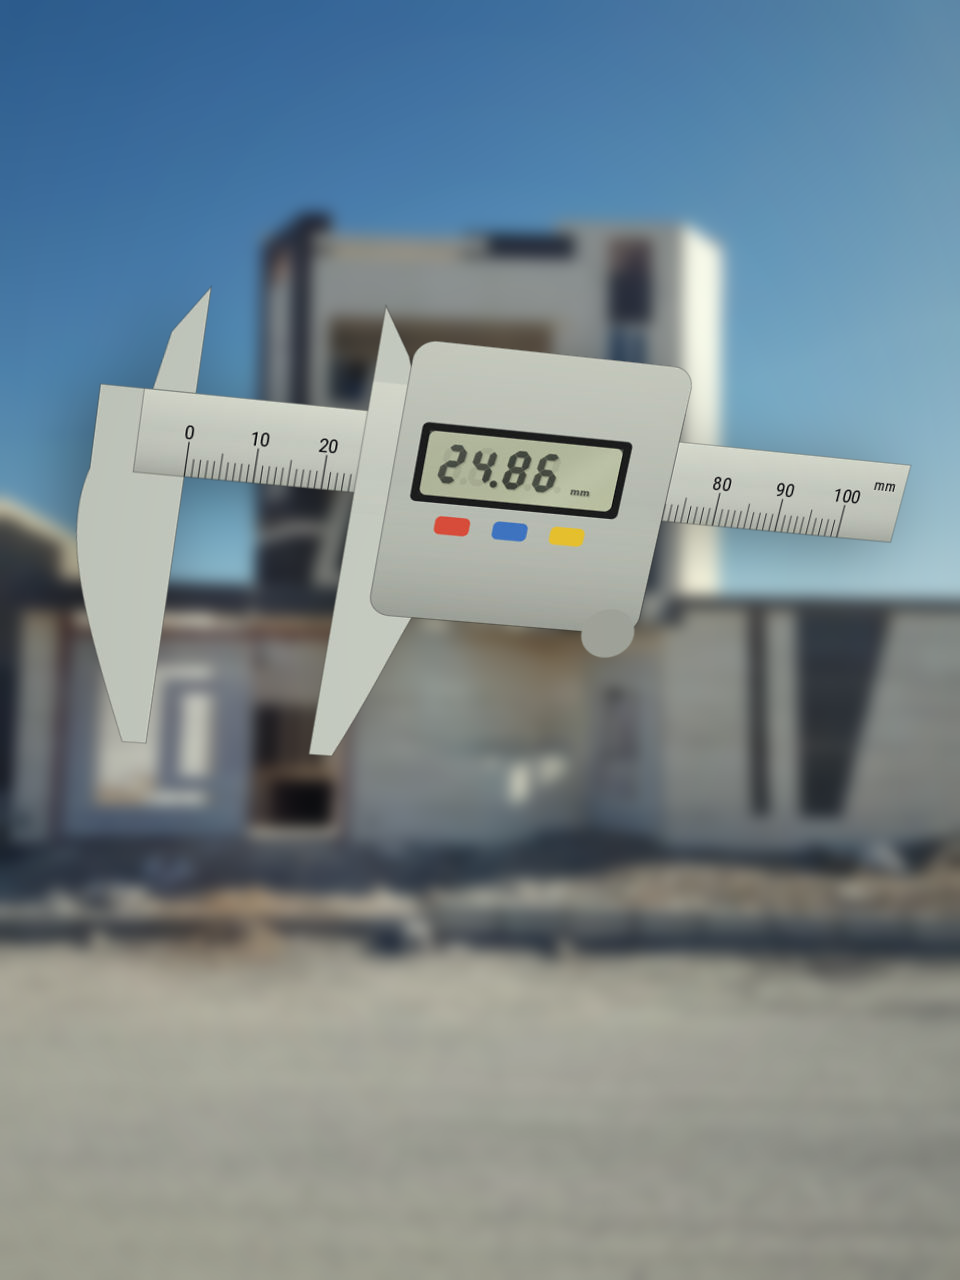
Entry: mm 24.86
